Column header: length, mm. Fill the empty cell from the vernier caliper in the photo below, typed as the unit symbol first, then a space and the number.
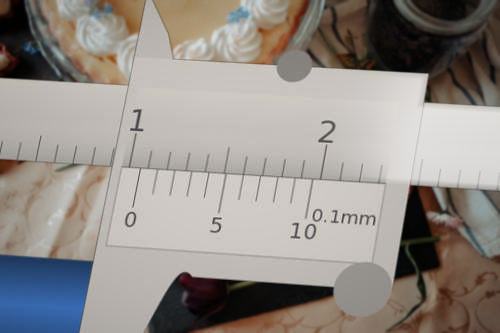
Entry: mm 10.6
